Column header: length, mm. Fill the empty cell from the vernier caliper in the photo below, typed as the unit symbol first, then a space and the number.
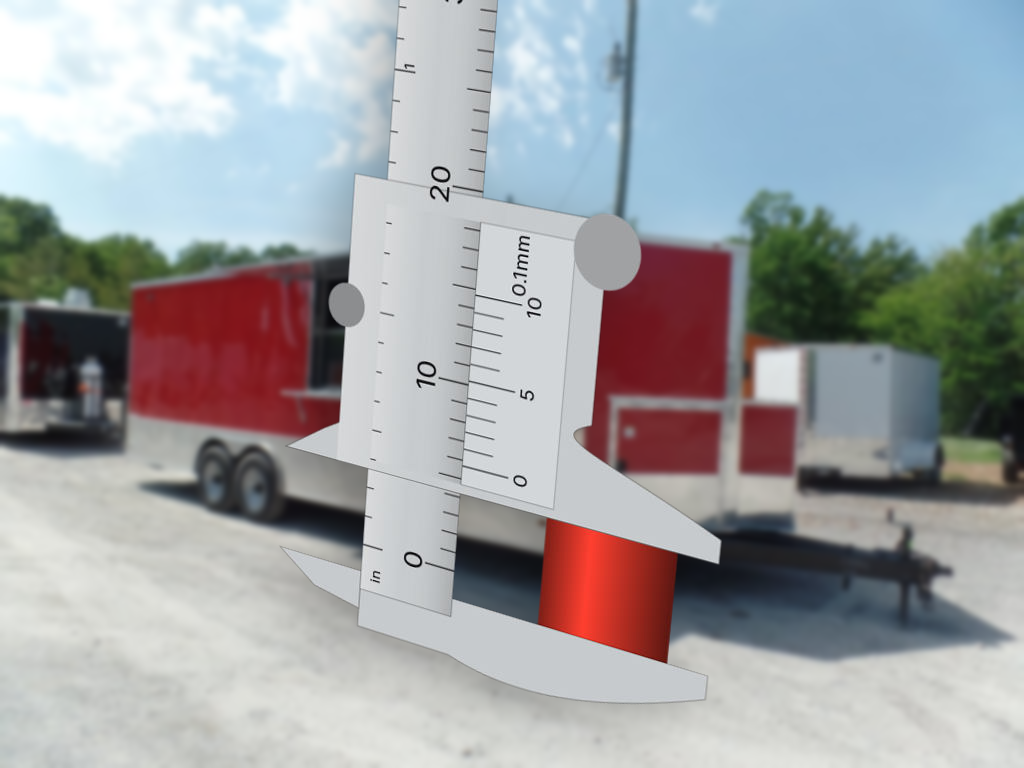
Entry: mm 5.7
